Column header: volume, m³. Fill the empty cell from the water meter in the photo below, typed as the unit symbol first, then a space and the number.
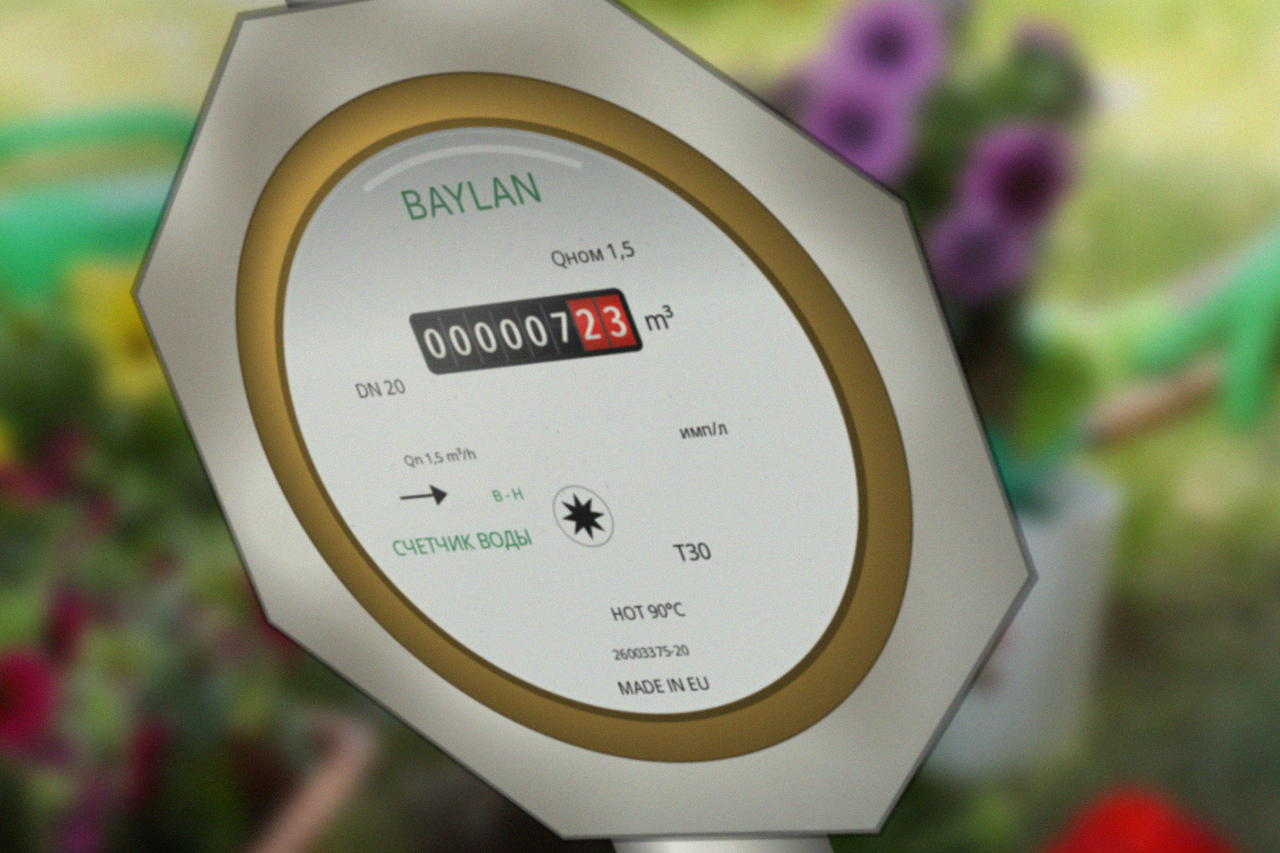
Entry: m³ 7.23
